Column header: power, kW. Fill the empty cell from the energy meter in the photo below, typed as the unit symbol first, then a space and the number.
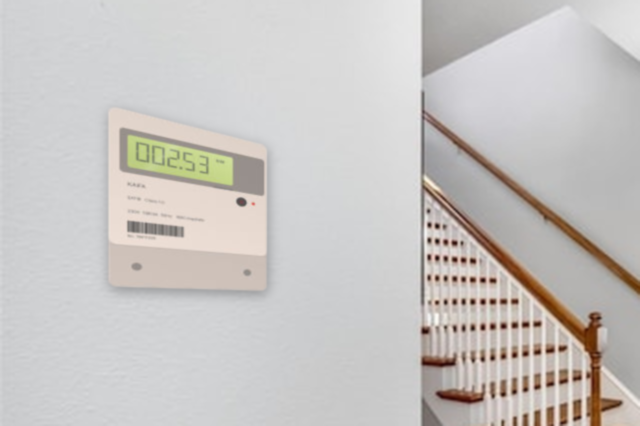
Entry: kW 2.53
